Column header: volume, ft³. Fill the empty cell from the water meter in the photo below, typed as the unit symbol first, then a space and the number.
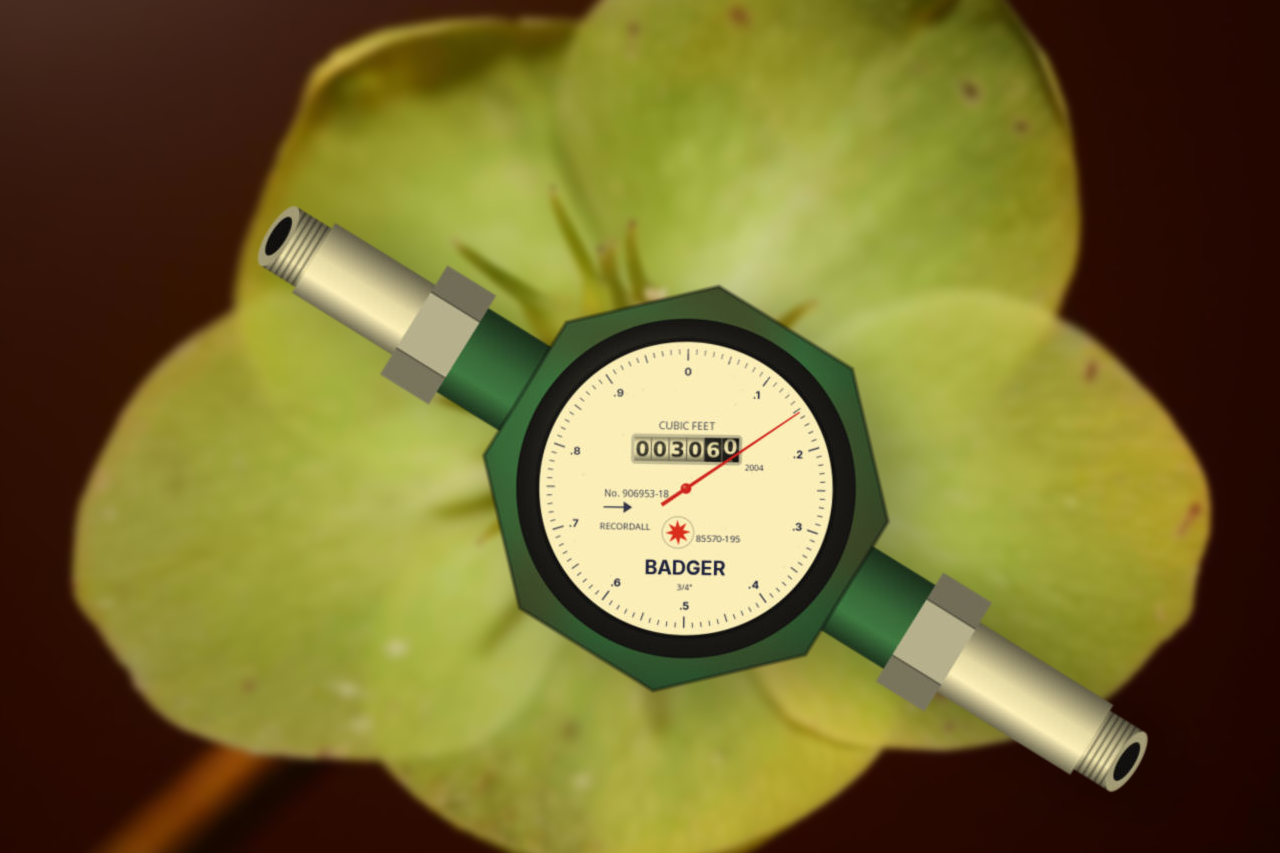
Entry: ft³ 3060.15
